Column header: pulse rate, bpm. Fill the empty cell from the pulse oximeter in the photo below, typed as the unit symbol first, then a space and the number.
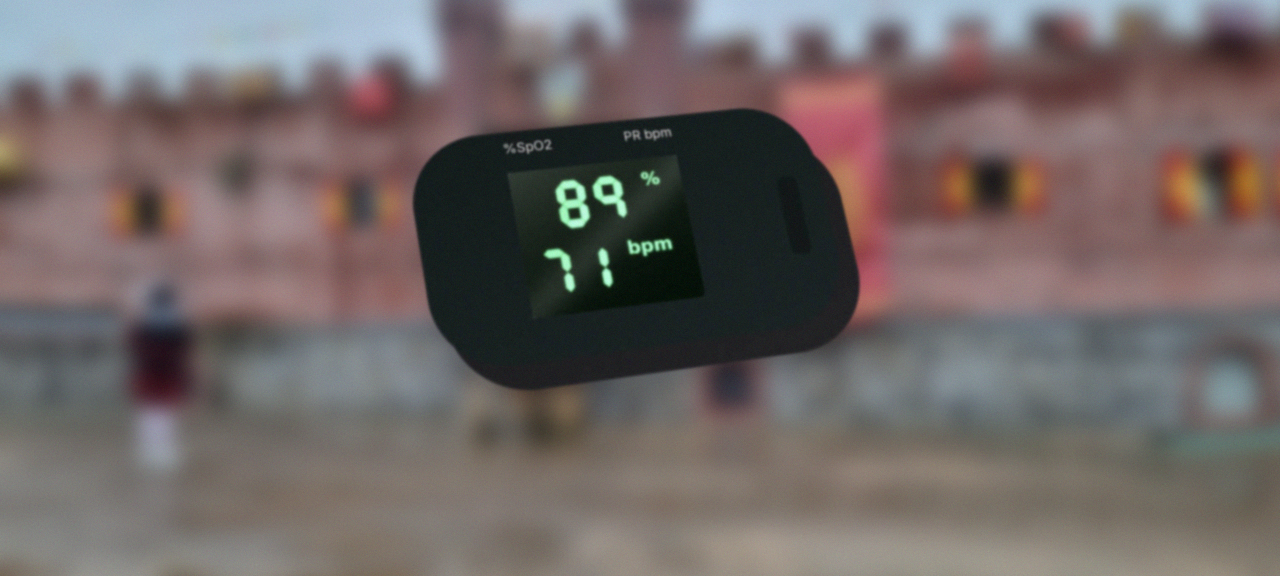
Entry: bpm 71
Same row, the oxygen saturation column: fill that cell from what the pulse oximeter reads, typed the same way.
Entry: % 89
